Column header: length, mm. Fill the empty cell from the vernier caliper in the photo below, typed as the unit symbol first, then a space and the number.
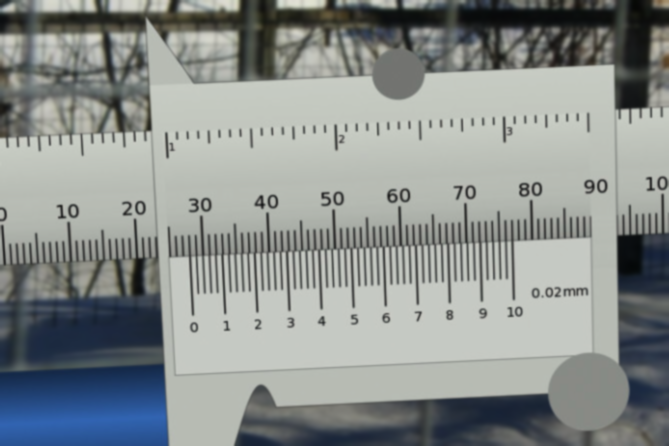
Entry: mm 28.0
